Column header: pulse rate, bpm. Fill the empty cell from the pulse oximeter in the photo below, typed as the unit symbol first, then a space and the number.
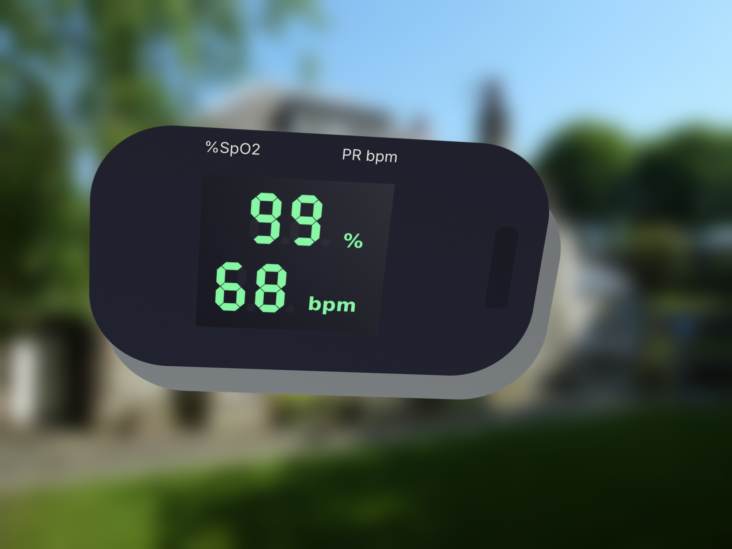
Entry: bpm 68
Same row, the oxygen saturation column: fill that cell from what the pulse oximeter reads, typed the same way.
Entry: % 99
